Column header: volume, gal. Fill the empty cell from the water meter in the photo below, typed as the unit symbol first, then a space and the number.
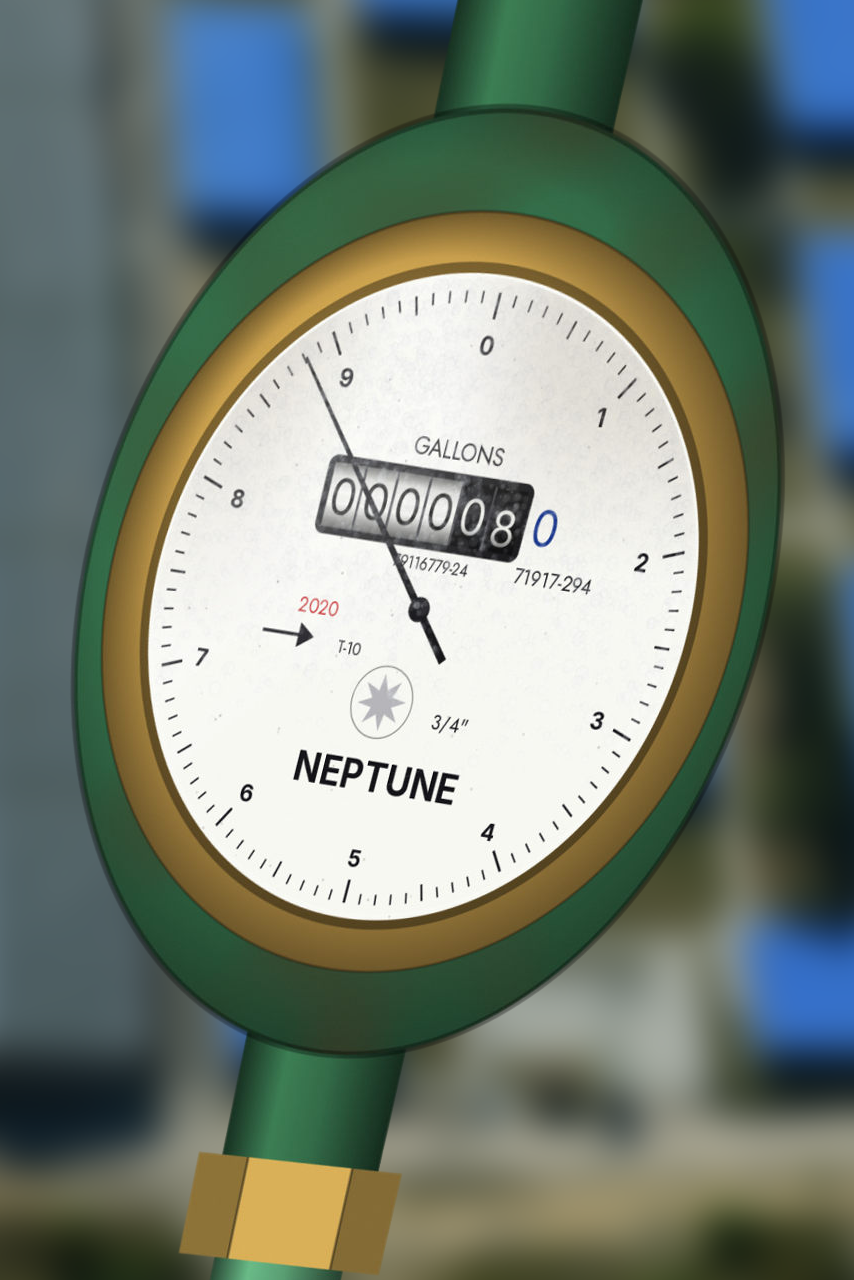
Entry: gal 78.8
